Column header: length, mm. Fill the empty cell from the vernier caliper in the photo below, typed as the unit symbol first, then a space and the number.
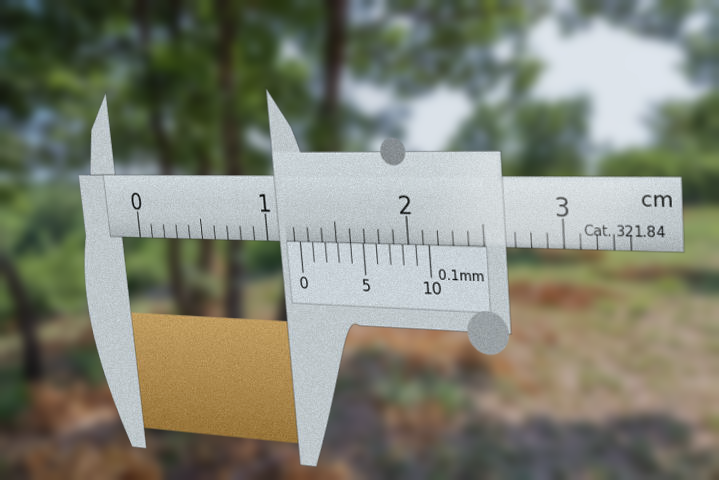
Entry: mm 12.4
